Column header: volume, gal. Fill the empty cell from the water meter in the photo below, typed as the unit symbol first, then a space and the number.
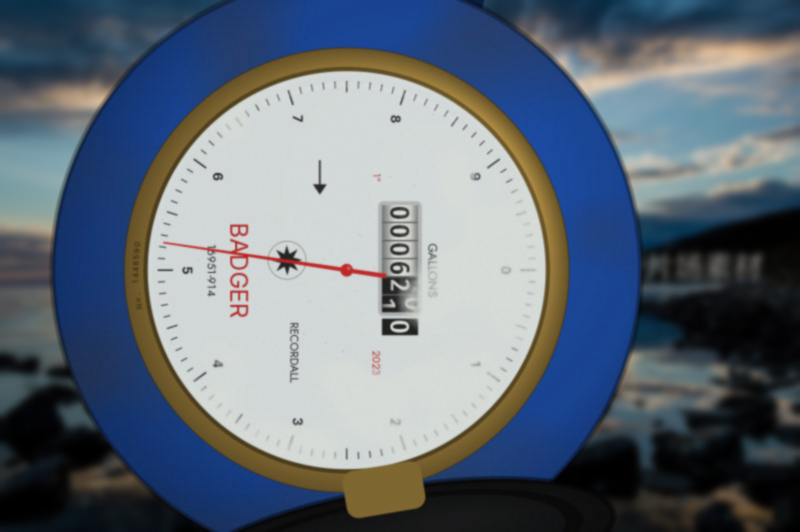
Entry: gal 6205.2
